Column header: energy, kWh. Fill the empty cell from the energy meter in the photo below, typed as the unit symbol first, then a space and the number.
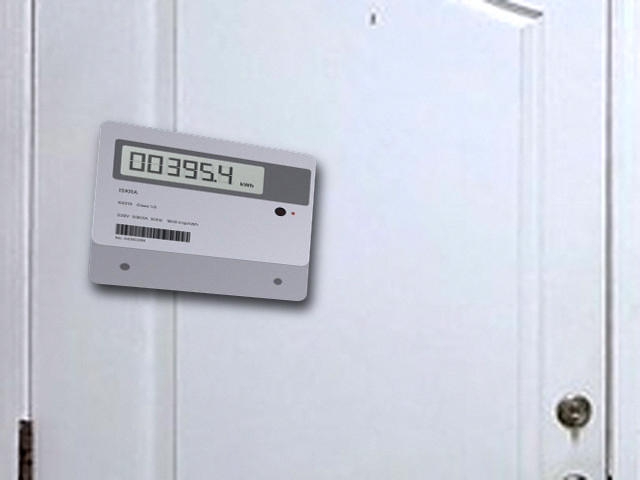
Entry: kWh 395.4
